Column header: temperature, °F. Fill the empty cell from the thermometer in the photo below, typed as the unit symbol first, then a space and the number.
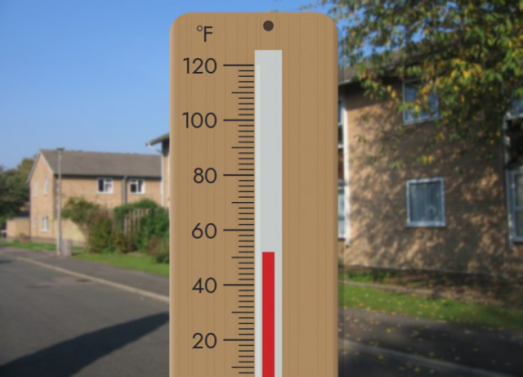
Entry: °F 52
